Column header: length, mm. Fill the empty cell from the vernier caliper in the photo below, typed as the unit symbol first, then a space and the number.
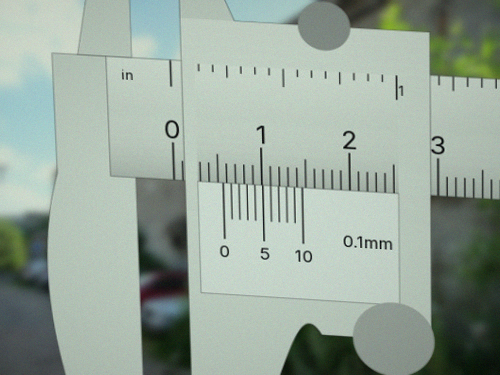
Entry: mm 5.6
